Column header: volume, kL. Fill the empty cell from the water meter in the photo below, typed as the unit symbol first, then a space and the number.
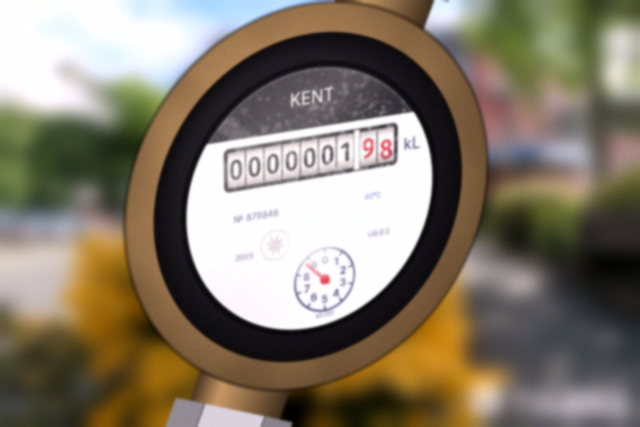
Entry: kL 1.978
